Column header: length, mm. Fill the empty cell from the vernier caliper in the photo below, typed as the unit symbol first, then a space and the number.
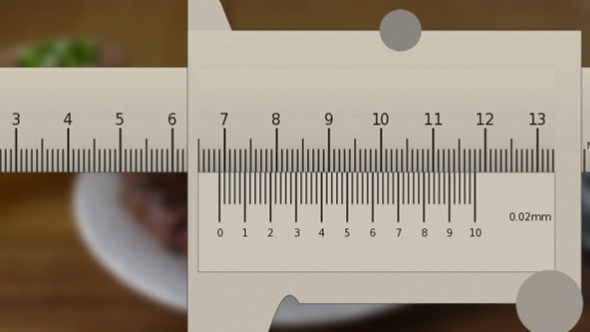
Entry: mm 69.0
